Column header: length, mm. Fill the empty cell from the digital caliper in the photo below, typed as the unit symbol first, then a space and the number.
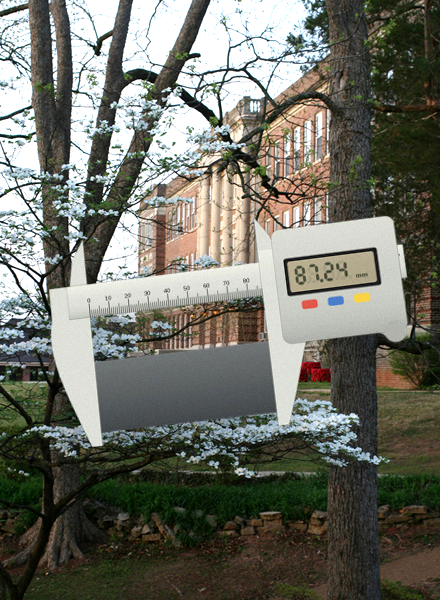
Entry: mm 87.24
